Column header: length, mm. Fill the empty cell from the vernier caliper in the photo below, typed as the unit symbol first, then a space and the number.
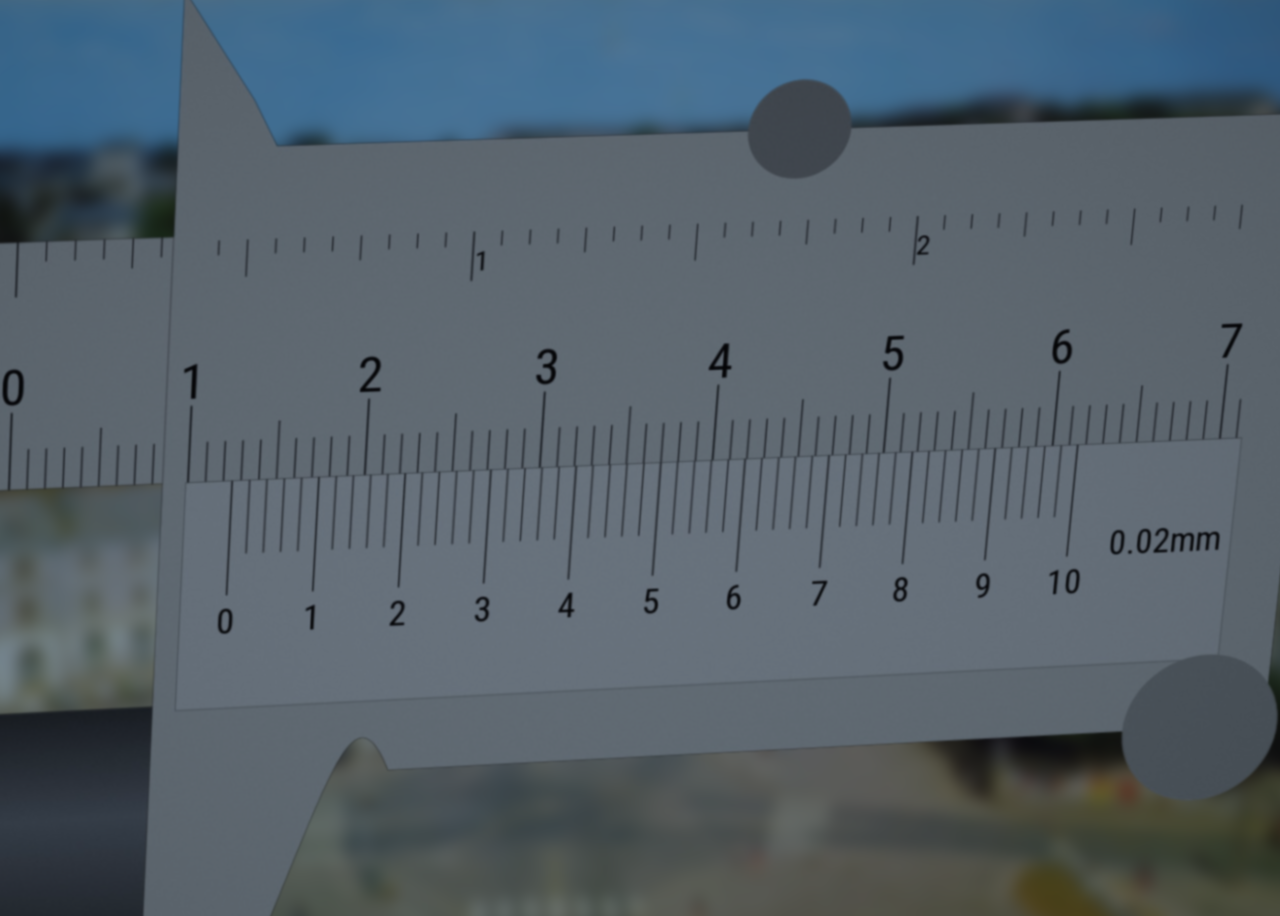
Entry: mm 12.5
